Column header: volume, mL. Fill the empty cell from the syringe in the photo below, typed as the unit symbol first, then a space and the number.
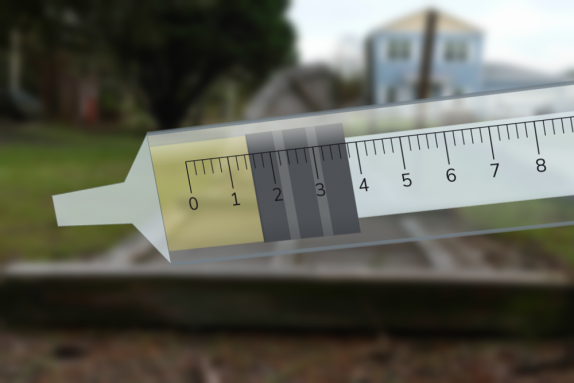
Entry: mL 1.5
